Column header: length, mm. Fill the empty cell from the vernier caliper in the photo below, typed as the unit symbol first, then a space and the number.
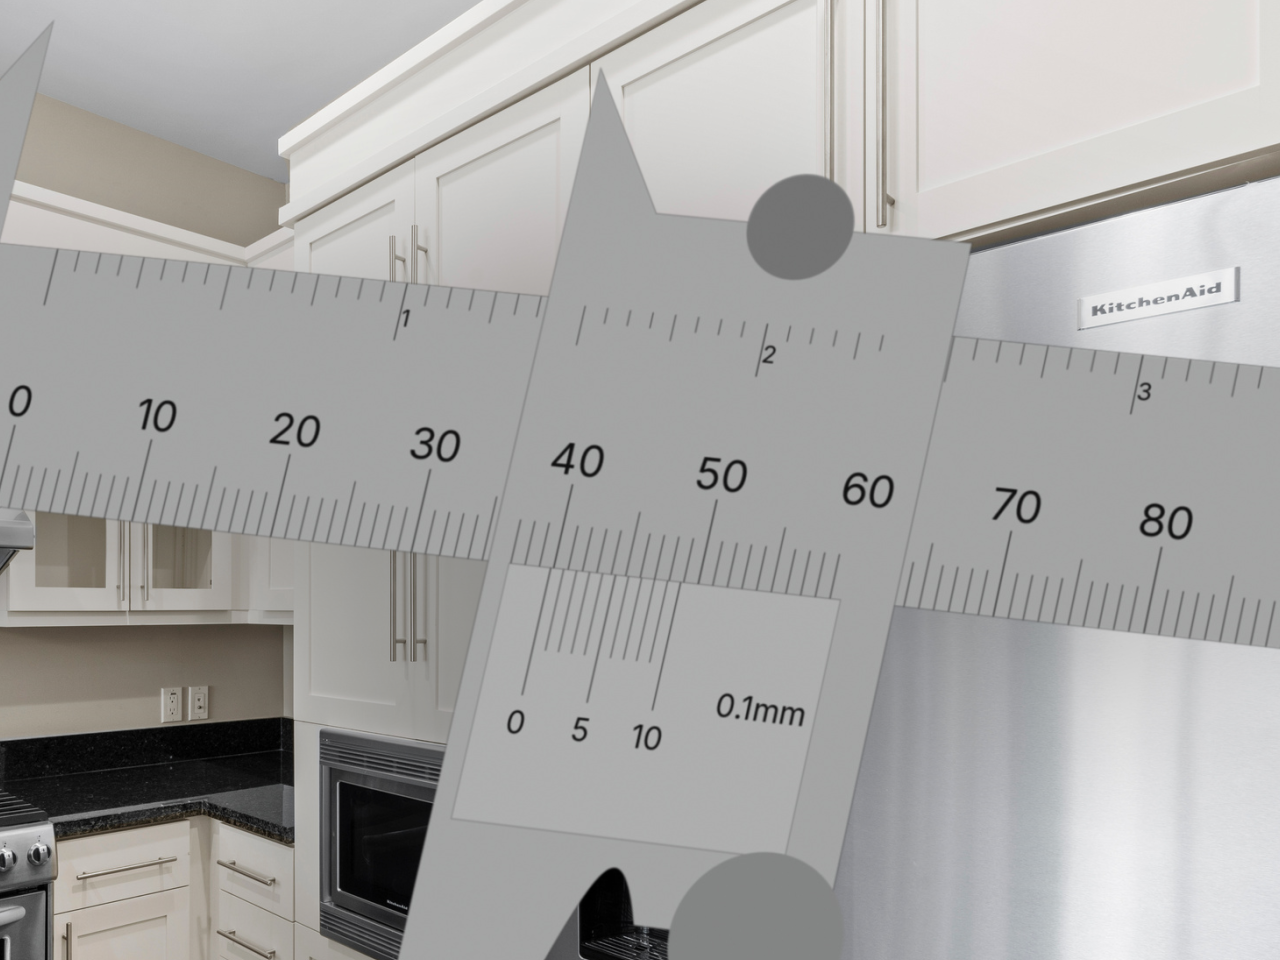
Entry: mm 39.8
